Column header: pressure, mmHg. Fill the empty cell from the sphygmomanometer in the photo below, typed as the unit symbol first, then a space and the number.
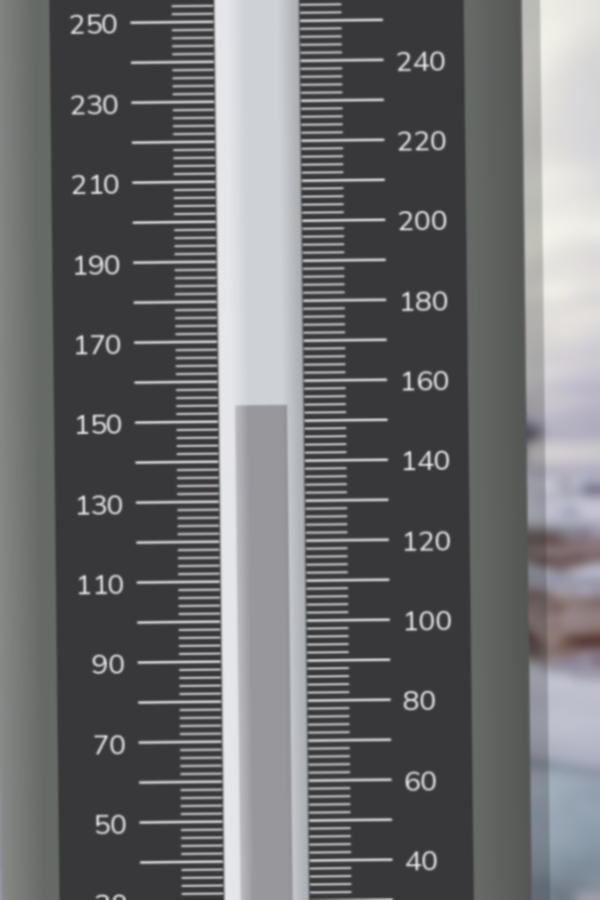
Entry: mmHg 154
